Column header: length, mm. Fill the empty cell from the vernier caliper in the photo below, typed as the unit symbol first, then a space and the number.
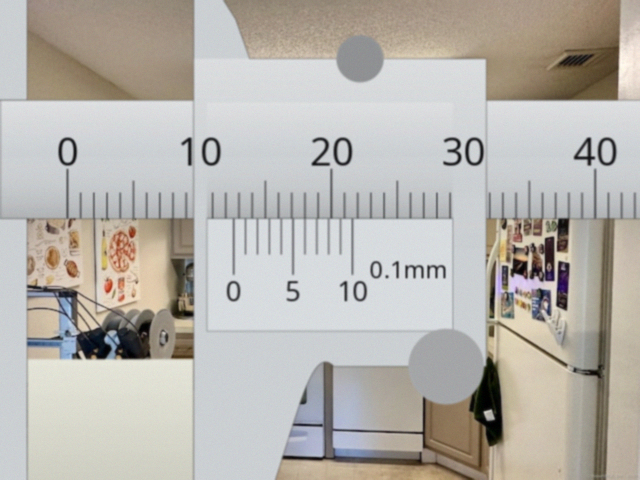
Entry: mm 12.6
